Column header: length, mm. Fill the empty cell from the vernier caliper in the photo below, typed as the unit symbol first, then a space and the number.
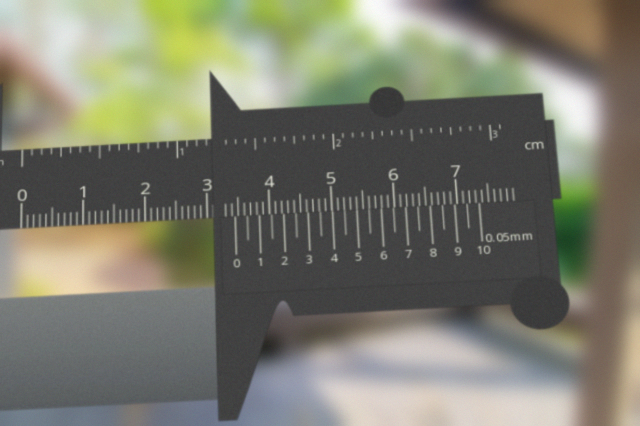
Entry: mm 34.5
